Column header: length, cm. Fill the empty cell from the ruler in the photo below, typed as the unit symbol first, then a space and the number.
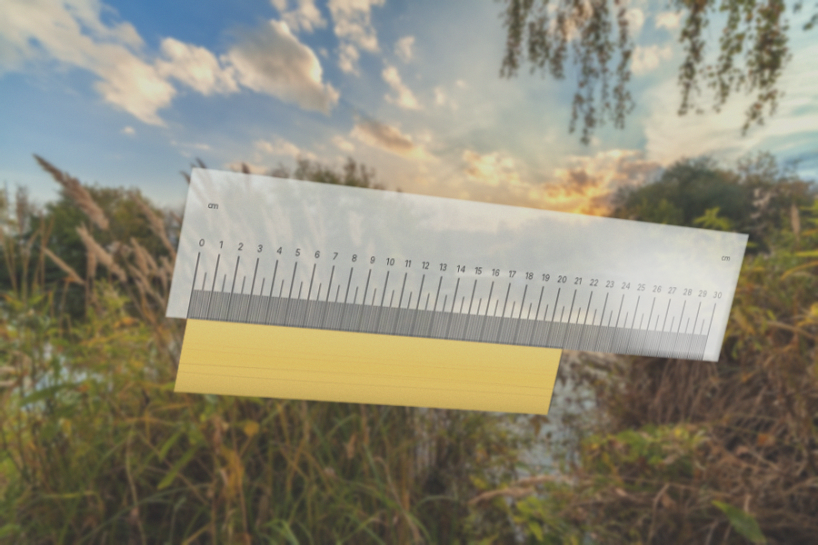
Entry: cm 21
